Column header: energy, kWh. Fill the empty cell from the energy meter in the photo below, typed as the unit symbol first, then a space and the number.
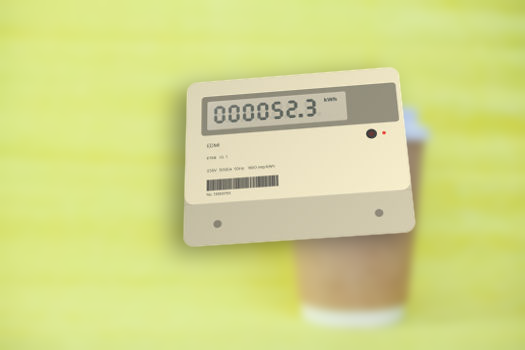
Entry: kWh 52.3
